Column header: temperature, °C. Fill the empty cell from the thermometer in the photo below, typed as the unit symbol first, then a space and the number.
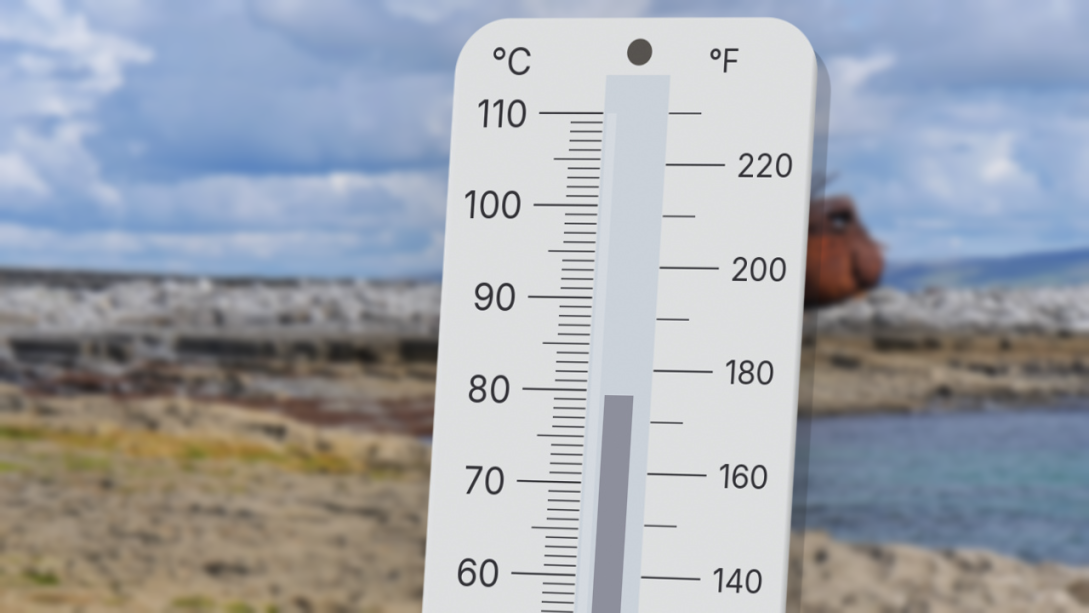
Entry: °C 79.5
